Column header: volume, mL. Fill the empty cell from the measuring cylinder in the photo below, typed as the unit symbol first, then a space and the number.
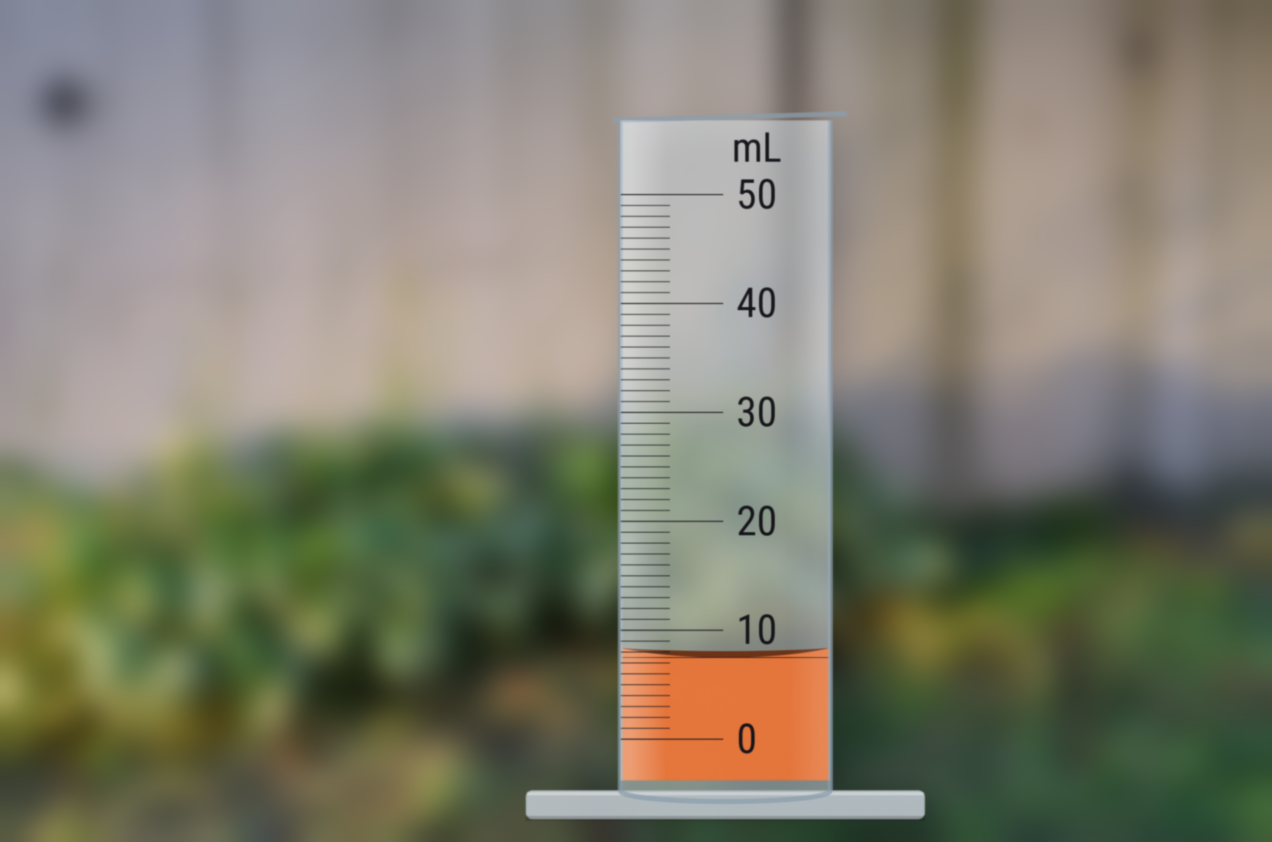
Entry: mL 7.5
